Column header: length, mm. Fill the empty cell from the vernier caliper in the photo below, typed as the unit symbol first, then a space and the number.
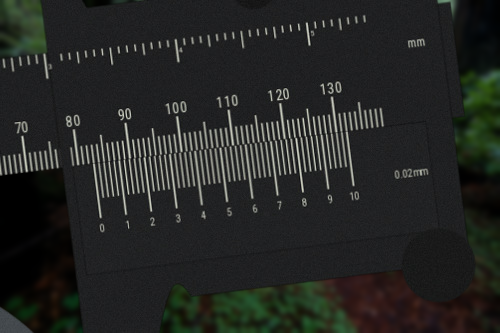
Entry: mm 83.0
